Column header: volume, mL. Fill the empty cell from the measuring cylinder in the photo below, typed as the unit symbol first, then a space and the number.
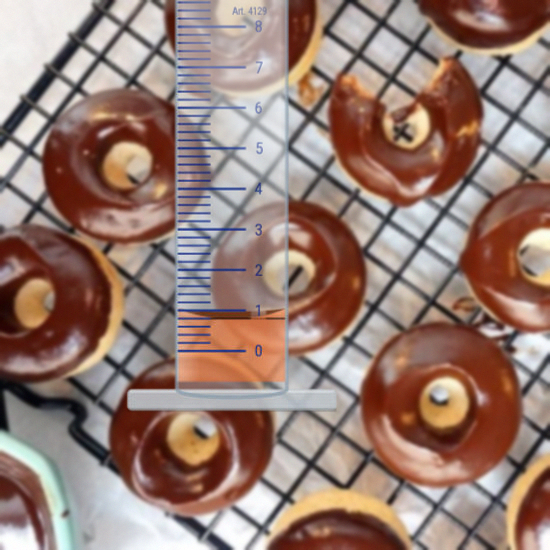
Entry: mL 0.8
